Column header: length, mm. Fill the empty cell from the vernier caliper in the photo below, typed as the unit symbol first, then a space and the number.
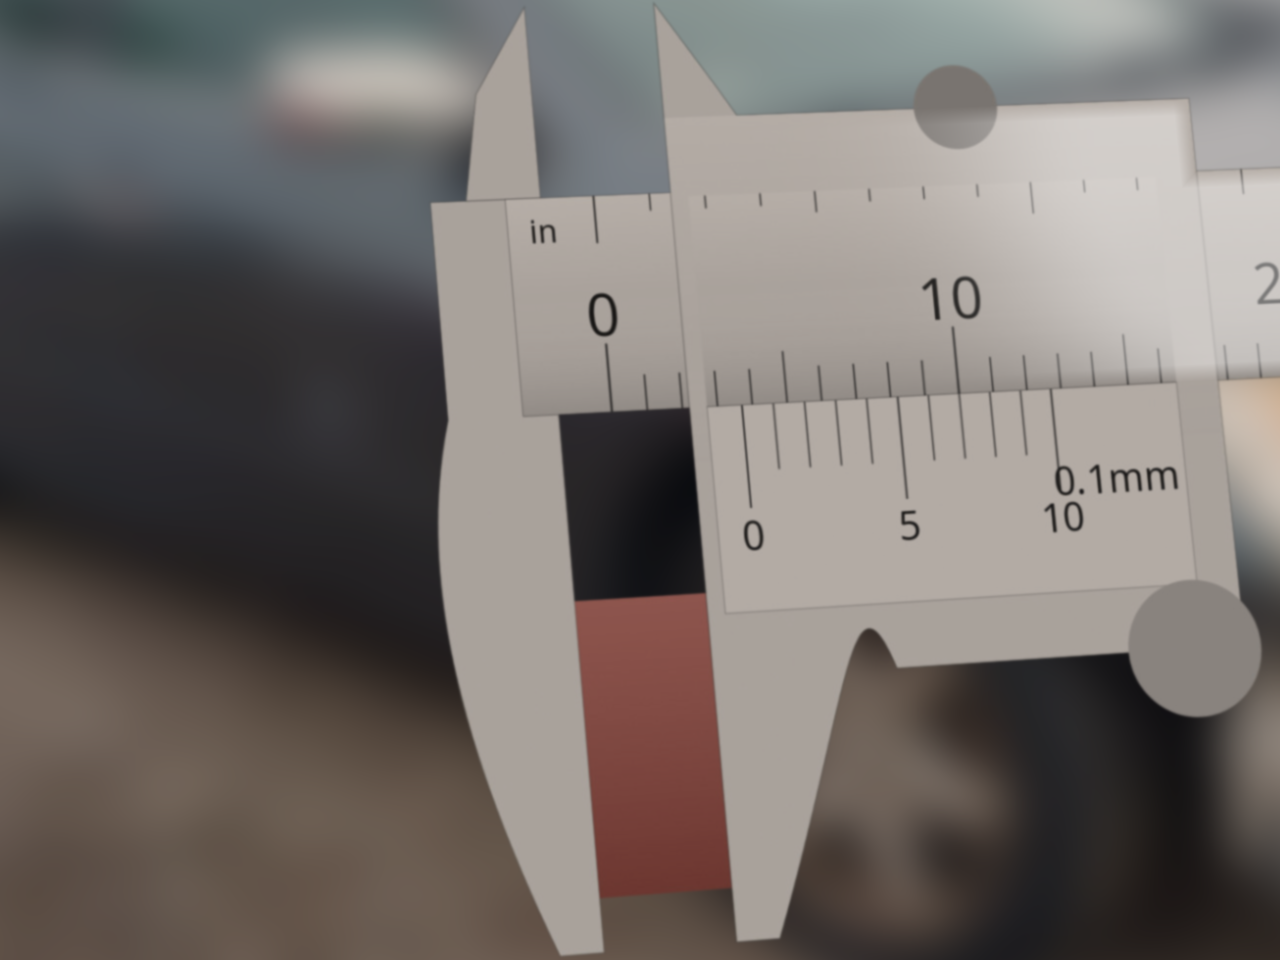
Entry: mm 3.7
